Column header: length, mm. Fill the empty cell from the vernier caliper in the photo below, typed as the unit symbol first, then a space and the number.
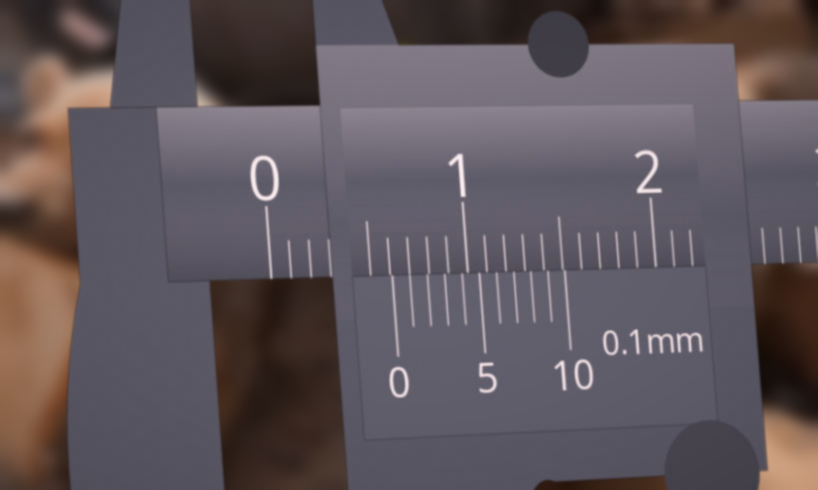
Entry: mm 6.1
